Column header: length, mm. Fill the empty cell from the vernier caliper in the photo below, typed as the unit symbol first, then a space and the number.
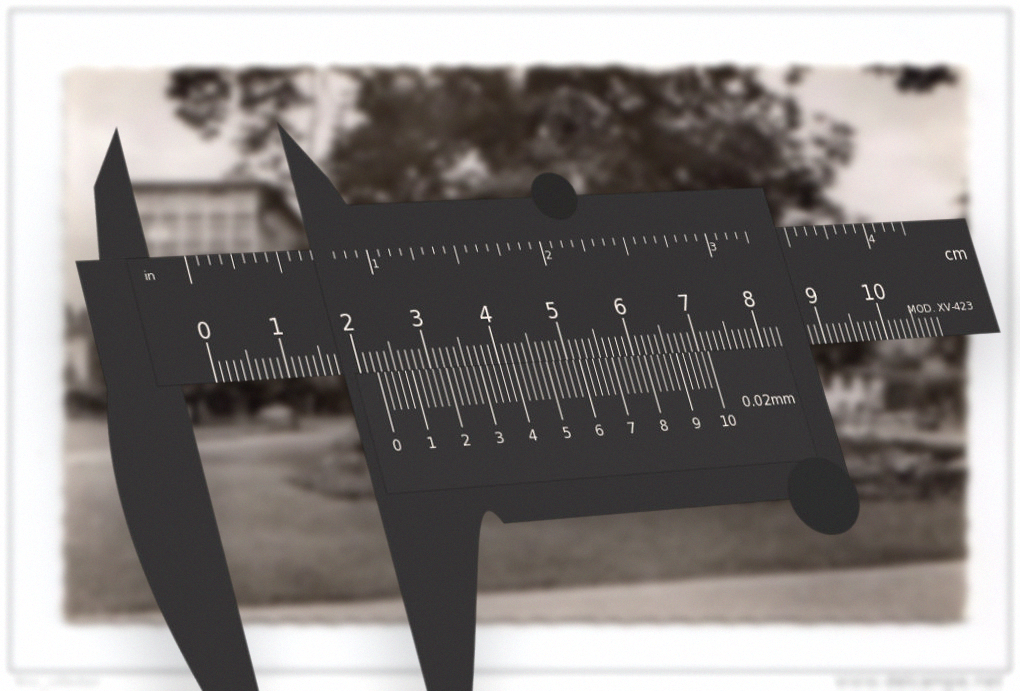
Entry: mm 22.4
